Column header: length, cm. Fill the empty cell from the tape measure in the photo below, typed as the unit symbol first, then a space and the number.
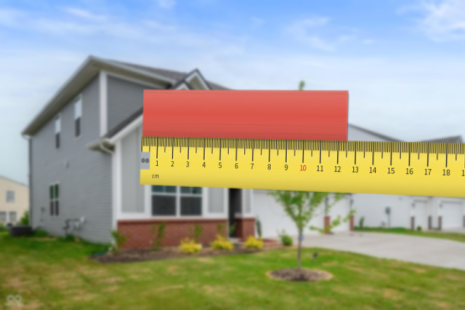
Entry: cm 12.5
